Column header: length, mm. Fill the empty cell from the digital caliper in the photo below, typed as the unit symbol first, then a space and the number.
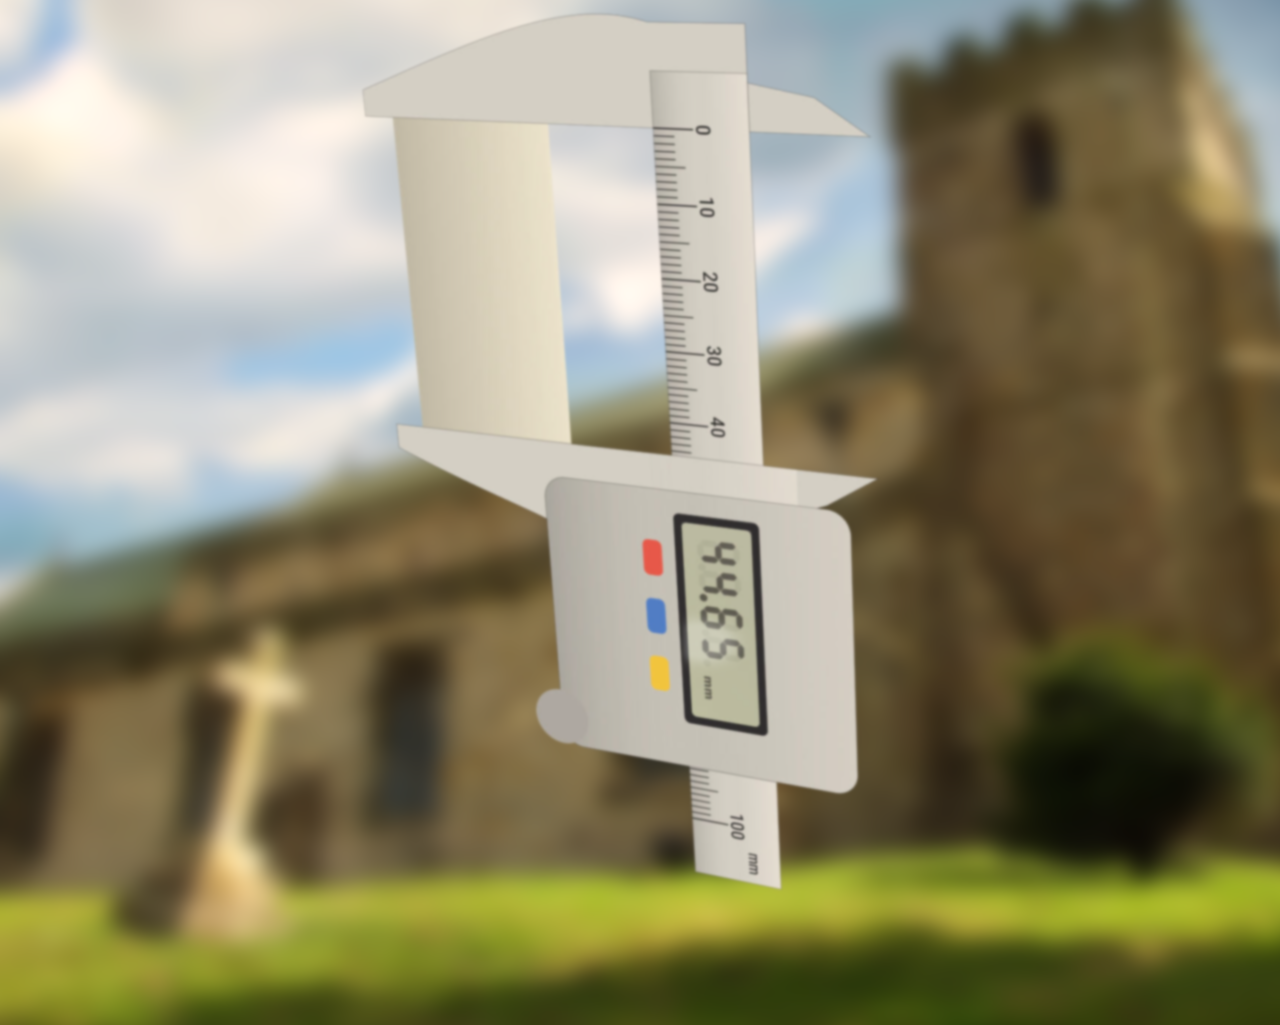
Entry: mm 44.65
